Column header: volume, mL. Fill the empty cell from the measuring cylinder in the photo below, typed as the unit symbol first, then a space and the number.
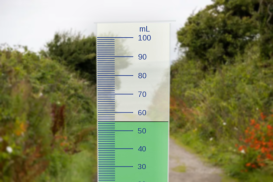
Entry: mL 55
